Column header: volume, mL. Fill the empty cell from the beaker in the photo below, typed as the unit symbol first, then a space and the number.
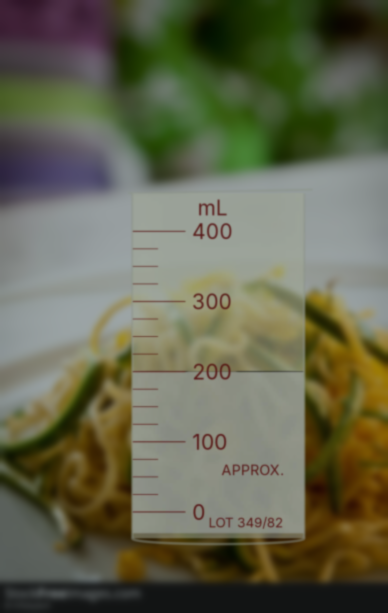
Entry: mL 200
